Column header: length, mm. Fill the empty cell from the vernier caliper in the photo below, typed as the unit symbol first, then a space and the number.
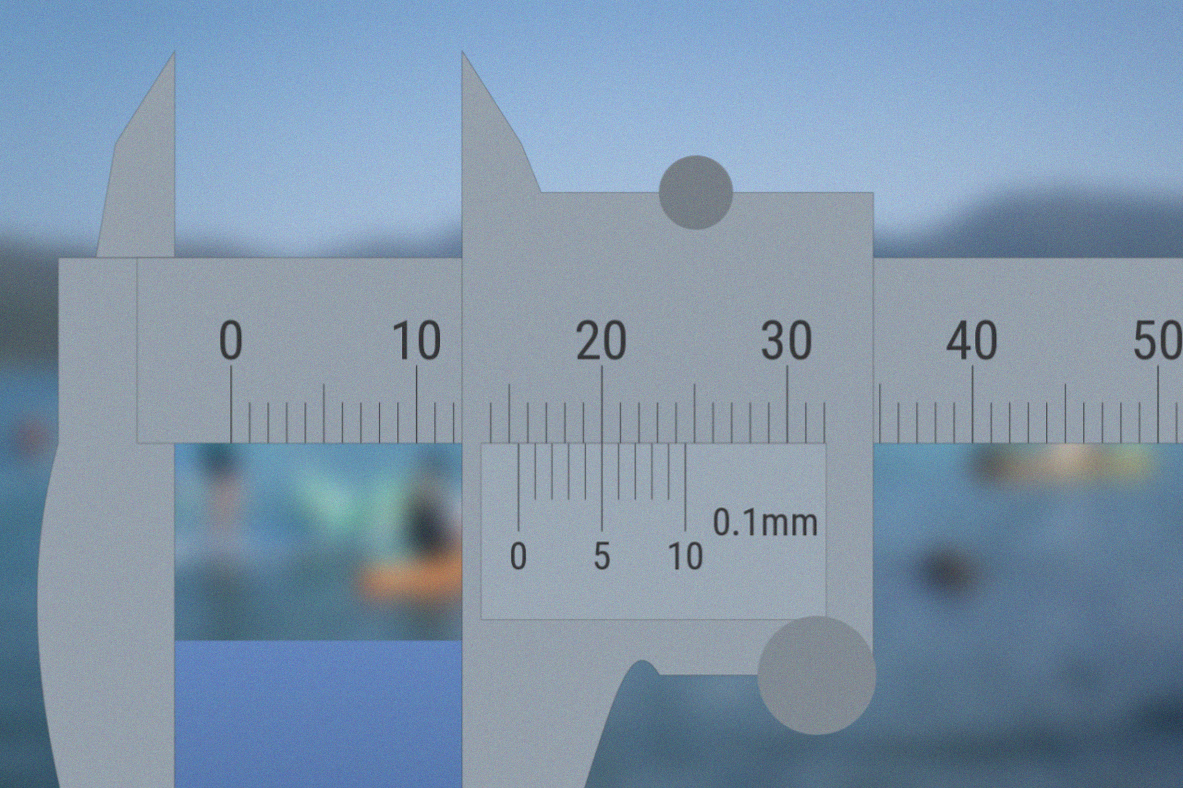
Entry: mm 15.5
